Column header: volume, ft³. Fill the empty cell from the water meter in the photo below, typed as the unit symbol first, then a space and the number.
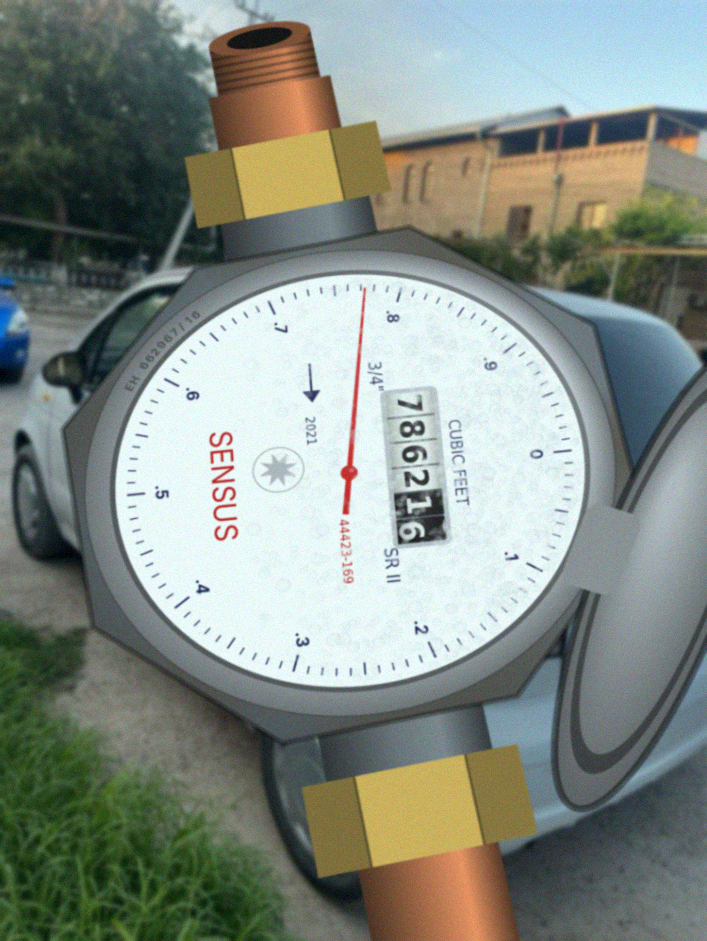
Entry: ft³ 786215.77
